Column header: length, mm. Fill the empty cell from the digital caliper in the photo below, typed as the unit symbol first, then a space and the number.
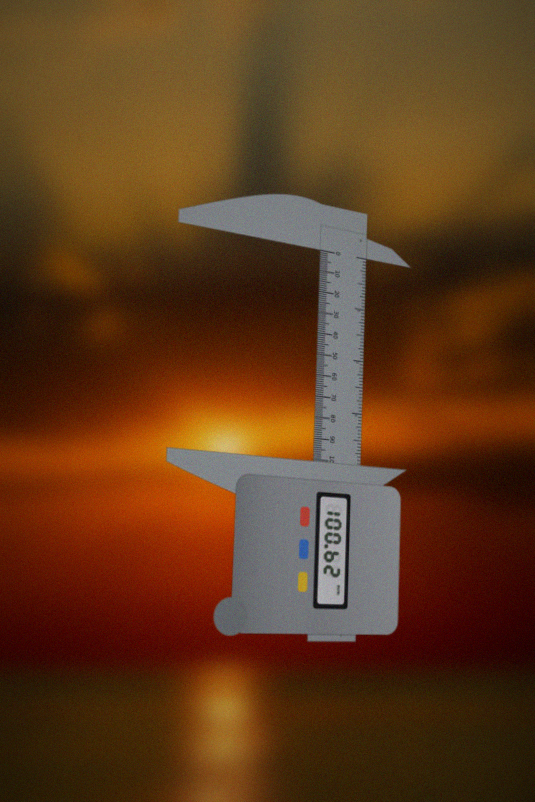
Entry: mm 100.62
